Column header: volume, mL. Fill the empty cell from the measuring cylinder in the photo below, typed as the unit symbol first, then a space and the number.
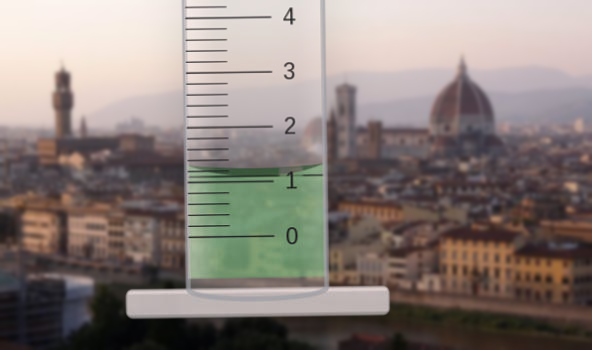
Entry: mL 1.1
